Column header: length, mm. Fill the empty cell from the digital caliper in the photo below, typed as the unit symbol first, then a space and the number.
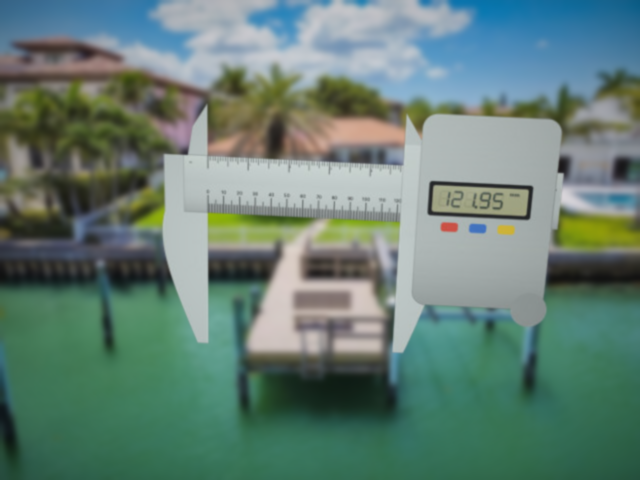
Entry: mm 121.95
